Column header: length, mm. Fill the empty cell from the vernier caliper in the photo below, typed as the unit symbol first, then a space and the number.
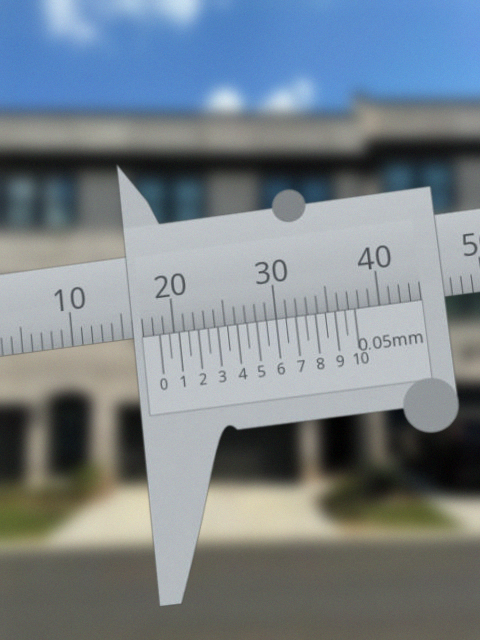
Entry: mm 18.6
